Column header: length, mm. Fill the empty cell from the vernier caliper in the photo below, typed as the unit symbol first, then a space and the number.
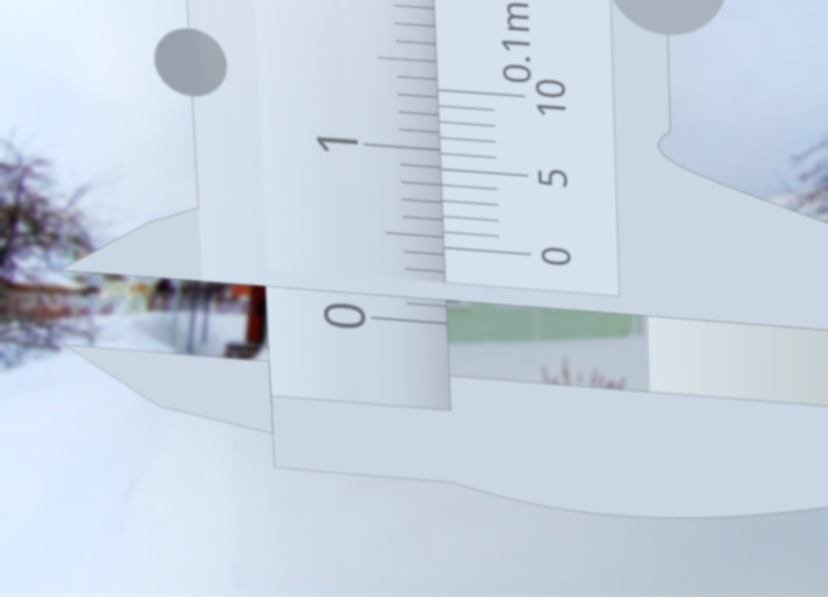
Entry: mm 4.4
